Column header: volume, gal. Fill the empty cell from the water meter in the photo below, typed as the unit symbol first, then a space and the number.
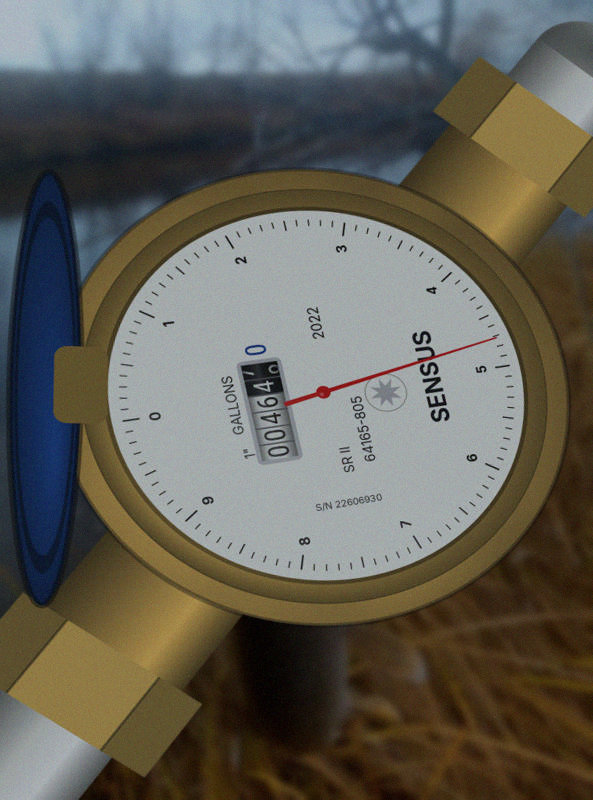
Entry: gal 46474.7
